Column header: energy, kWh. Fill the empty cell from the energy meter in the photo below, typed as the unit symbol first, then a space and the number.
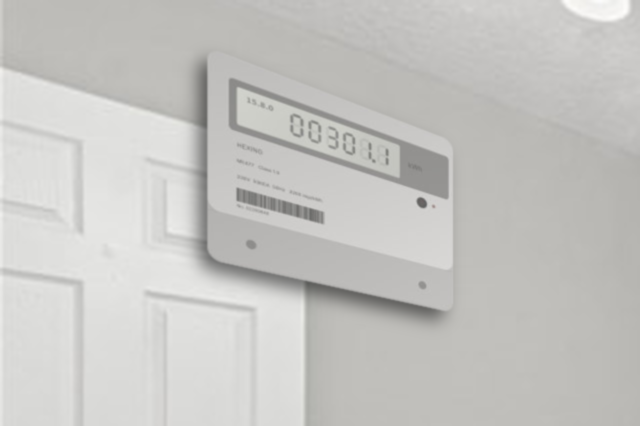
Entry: kWh 301.1
